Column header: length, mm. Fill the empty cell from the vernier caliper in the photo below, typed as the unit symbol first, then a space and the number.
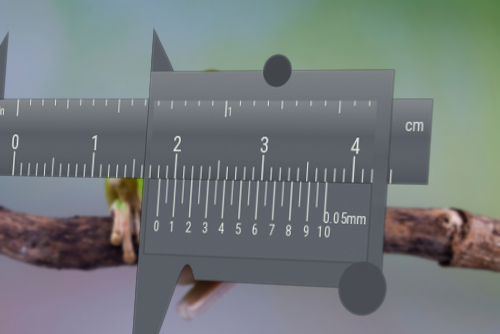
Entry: mm 18.2
